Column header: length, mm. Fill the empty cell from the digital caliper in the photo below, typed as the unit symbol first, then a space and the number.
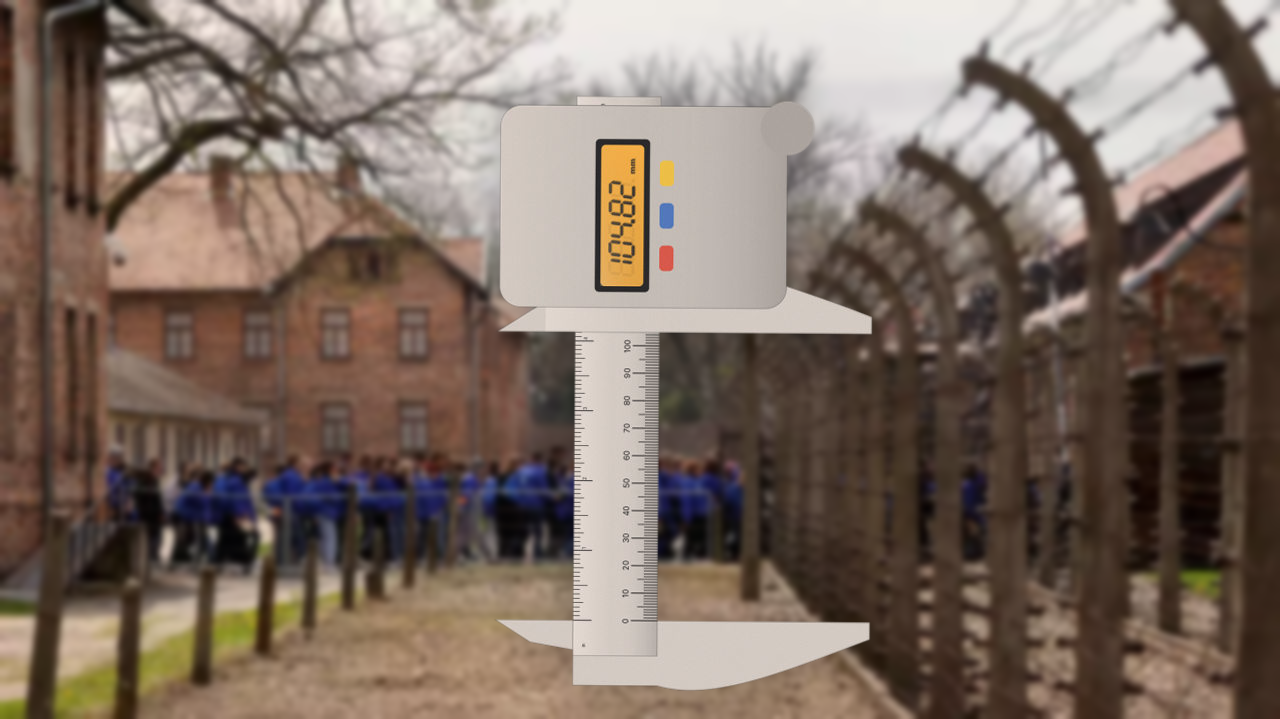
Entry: mm 104.82
